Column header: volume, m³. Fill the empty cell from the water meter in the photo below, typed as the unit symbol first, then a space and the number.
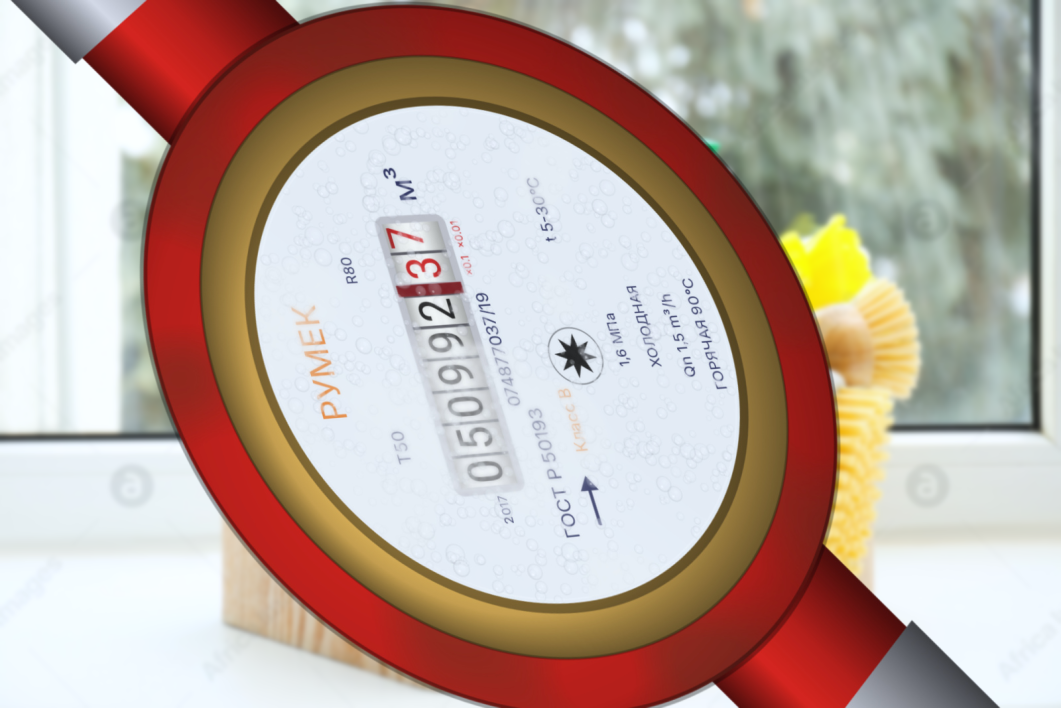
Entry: m³ 50992.37
